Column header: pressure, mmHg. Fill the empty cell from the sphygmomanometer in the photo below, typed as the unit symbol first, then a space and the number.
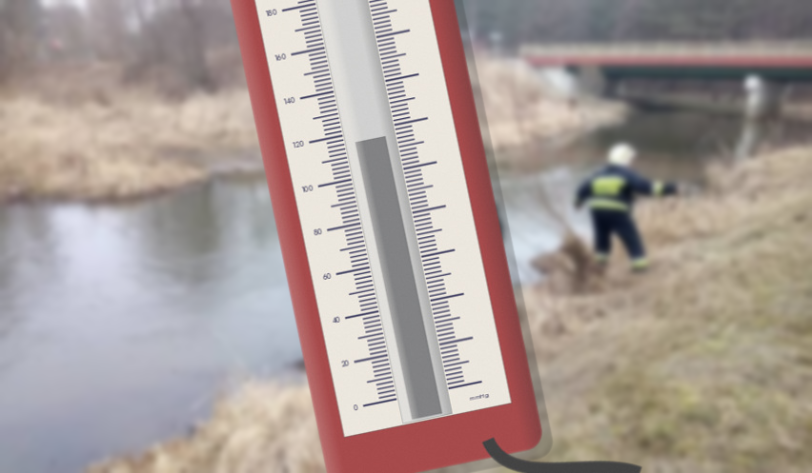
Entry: mmHg 116
